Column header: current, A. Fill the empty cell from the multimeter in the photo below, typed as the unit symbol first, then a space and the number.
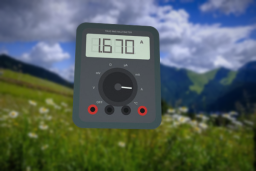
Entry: A 1.670
